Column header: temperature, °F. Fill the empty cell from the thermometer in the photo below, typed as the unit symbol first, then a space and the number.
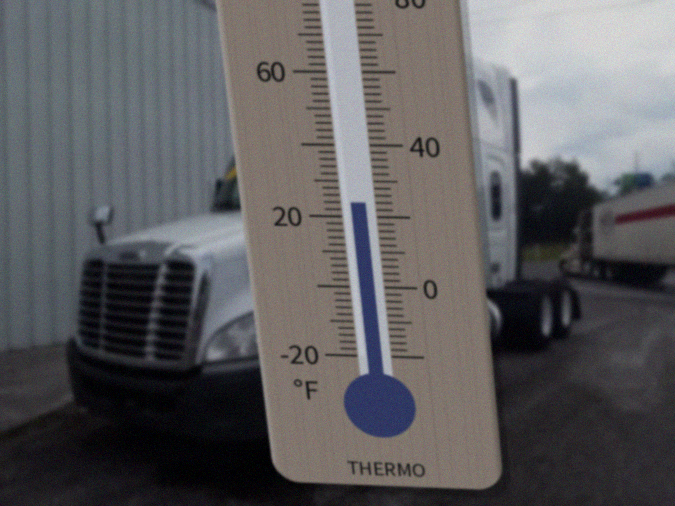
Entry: °F 24
